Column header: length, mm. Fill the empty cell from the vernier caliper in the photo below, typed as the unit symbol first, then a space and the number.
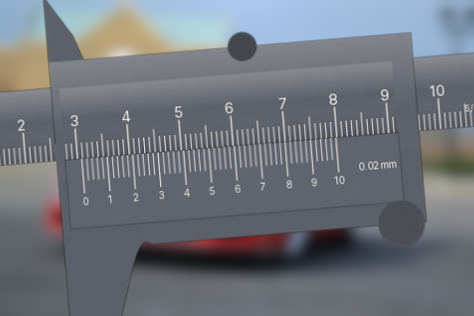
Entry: mm 30.8
